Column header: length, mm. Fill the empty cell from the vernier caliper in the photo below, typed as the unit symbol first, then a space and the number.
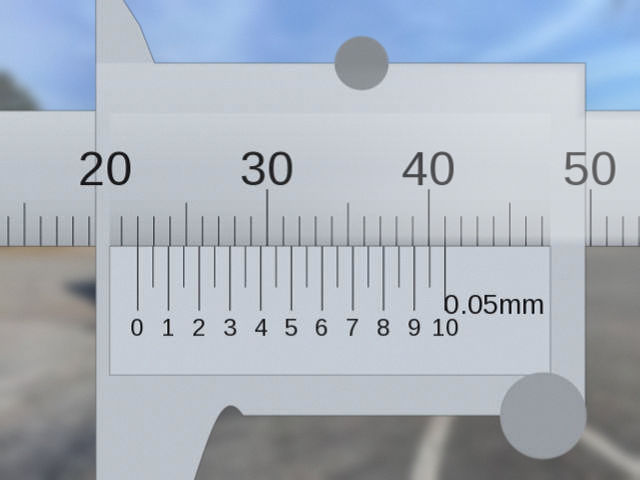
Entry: mm 22.0
